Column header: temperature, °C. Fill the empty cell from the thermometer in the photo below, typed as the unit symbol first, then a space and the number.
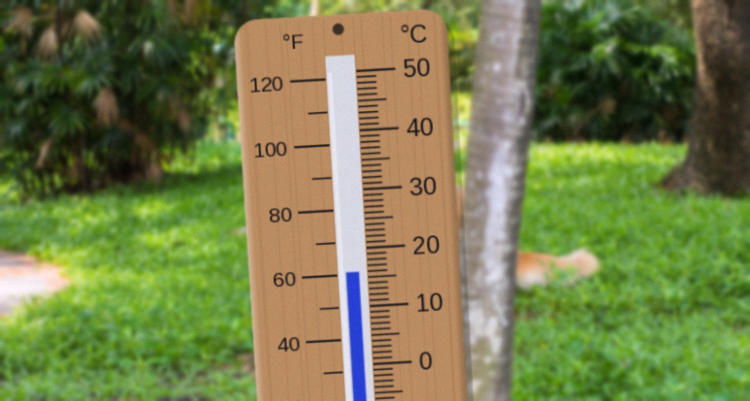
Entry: °C 16
